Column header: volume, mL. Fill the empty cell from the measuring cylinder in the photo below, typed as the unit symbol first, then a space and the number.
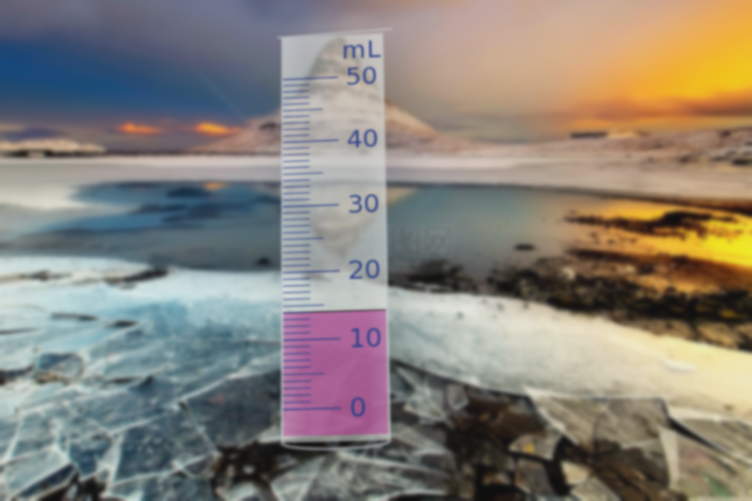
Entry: mL 14
